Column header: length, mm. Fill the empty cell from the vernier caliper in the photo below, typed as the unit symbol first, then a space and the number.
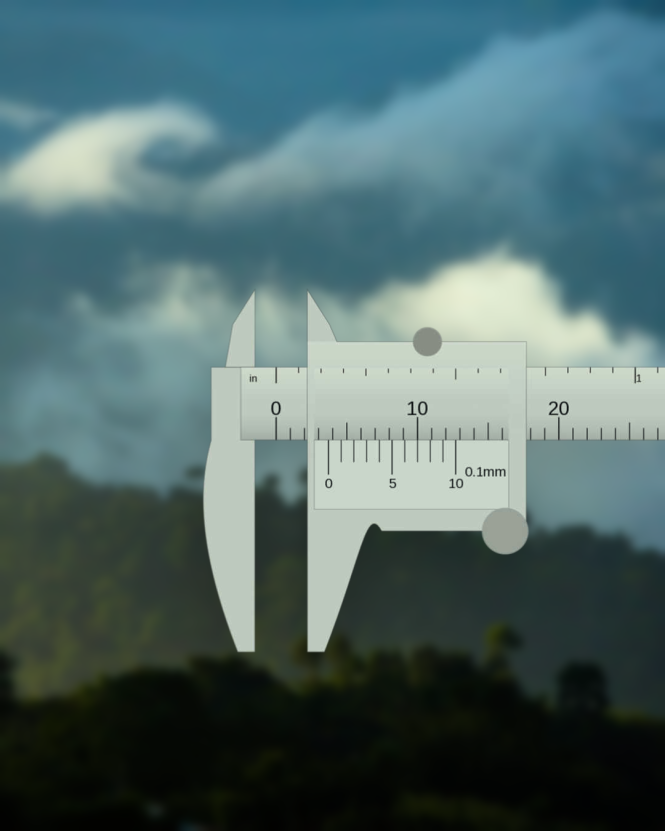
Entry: mm 3.7
